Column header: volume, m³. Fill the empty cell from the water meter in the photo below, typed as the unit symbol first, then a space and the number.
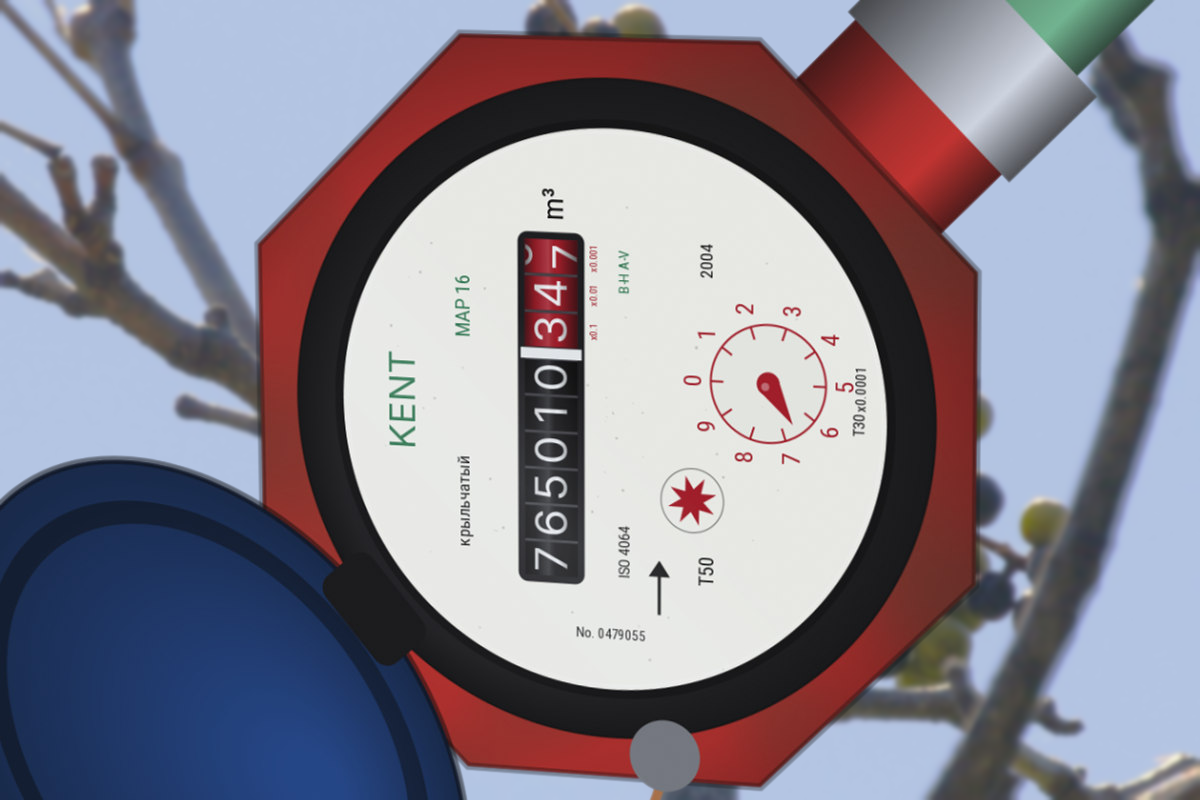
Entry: m³ 765010.3466
